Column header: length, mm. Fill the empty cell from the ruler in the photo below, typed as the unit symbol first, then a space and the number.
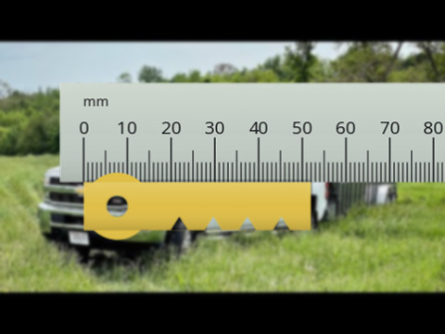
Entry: mm 52
